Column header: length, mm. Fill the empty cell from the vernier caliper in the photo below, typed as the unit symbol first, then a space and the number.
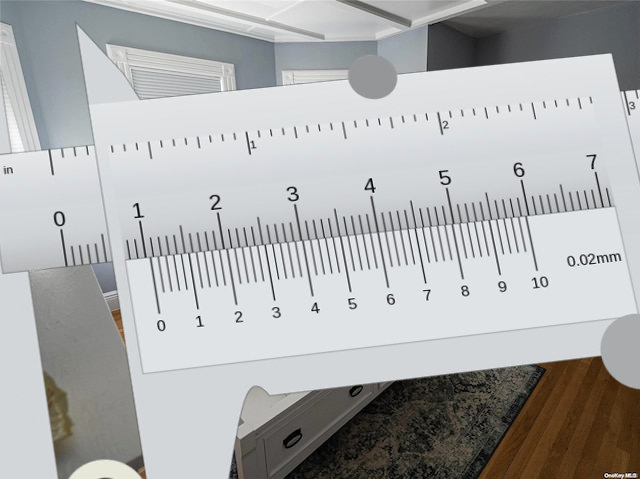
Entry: mm 10.6
